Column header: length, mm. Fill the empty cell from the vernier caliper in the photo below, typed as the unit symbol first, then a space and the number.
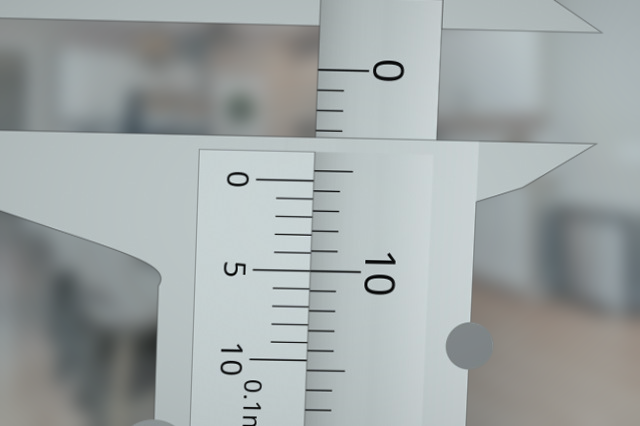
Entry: mm 5.5
